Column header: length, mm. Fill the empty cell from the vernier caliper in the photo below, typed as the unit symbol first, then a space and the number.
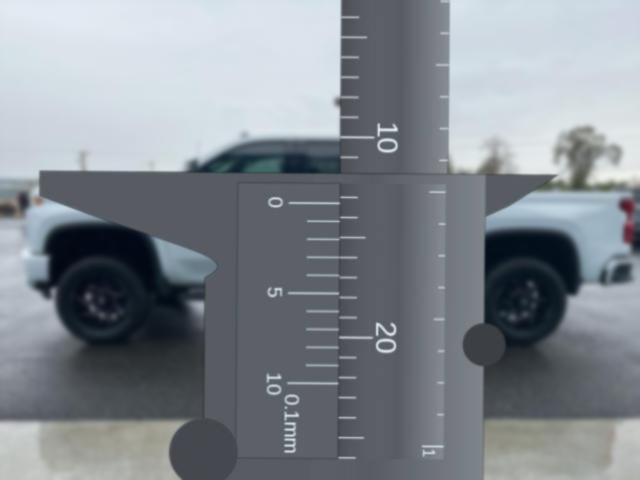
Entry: mm 13.3
